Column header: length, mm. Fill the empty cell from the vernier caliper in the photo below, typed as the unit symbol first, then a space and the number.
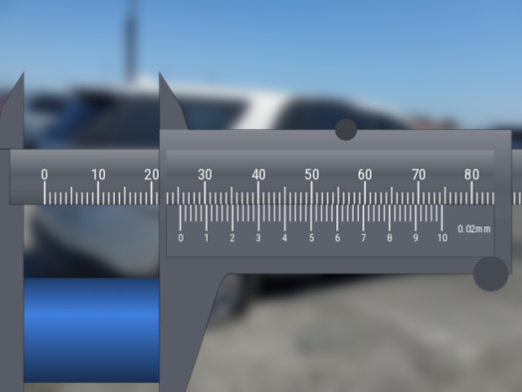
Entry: mm 25.4
